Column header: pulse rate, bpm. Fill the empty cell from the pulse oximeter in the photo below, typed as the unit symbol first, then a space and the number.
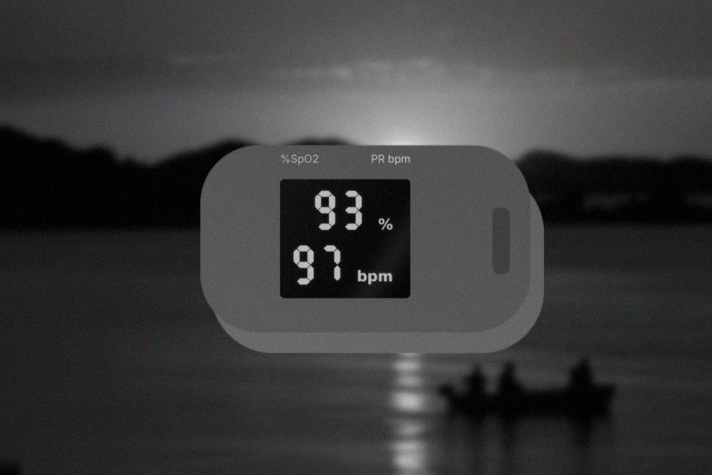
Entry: bpm 97
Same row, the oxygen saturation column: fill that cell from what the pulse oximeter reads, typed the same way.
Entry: % 93
